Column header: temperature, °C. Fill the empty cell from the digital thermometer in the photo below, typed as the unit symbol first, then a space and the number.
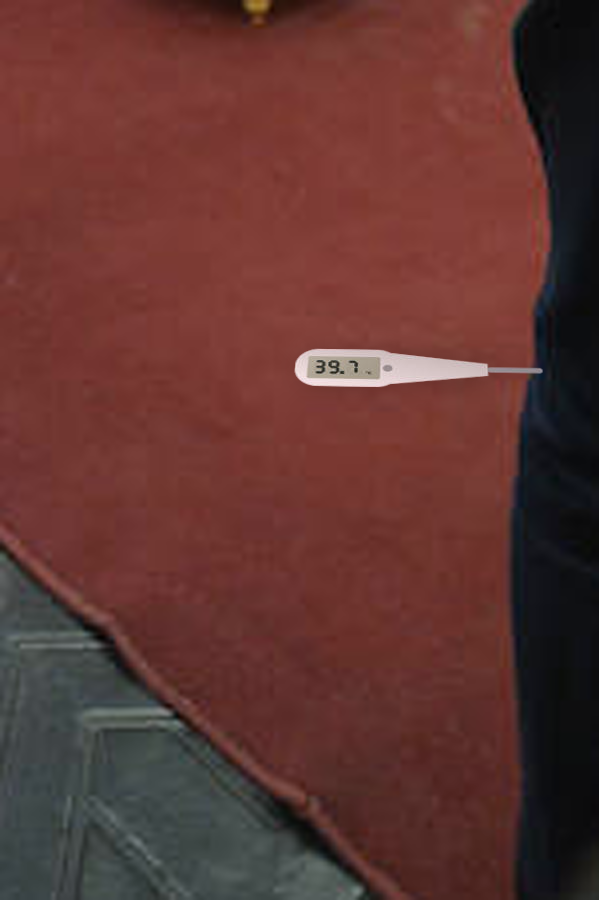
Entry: °C 39.7
